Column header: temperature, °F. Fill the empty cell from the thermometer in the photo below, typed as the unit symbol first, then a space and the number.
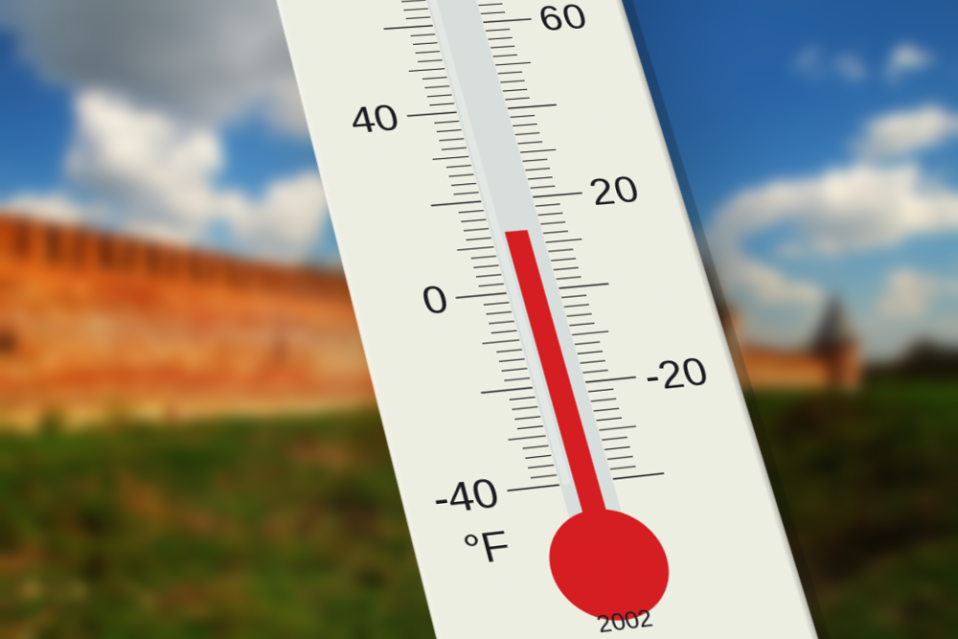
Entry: °F 13
